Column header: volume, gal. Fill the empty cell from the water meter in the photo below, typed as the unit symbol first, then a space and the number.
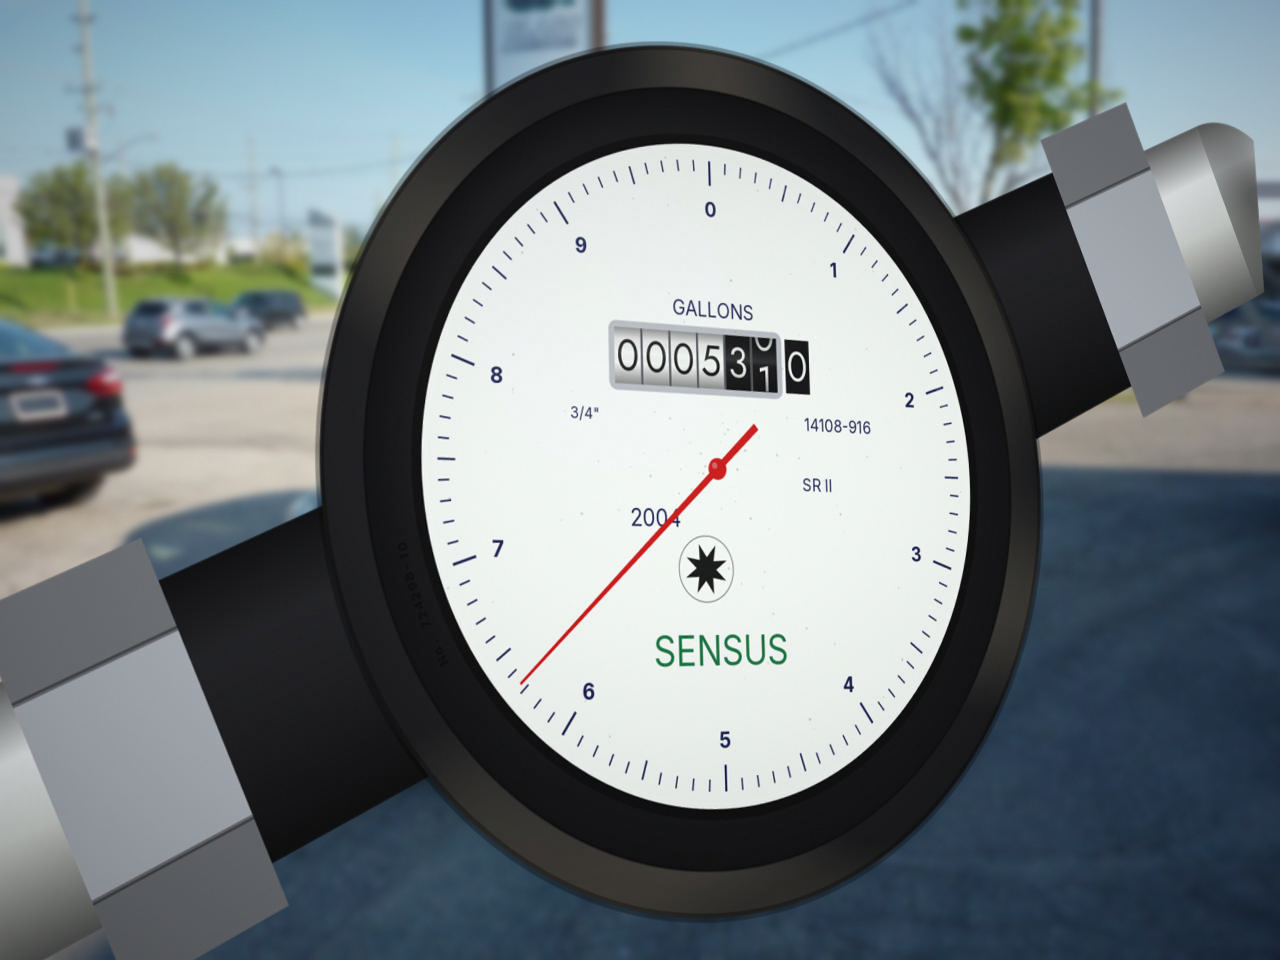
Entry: gal 5306.3
